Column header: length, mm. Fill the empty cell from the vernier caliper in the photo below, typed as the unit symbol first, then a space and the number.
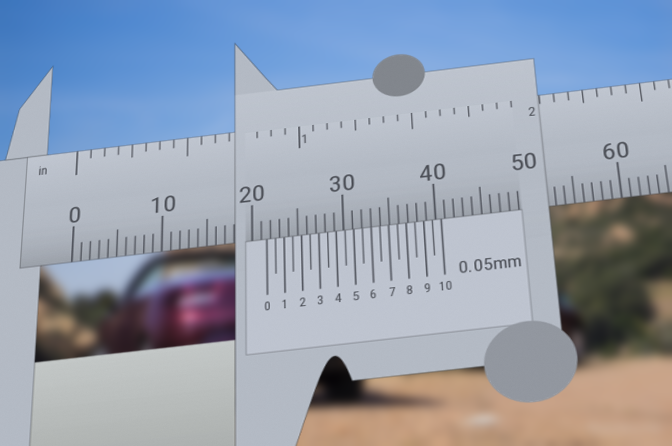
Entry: mm 21.6
